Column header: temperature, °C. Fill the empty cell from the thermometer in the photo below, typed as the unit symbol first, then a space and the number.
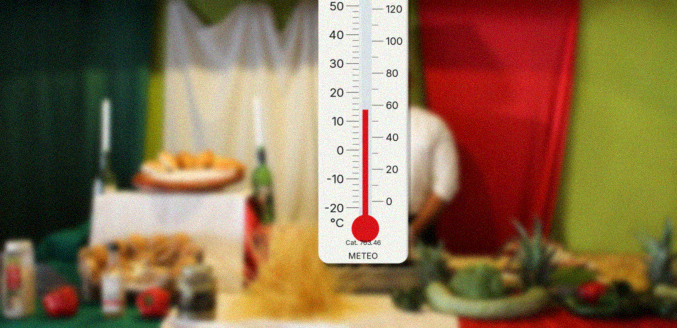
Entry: °C 14
